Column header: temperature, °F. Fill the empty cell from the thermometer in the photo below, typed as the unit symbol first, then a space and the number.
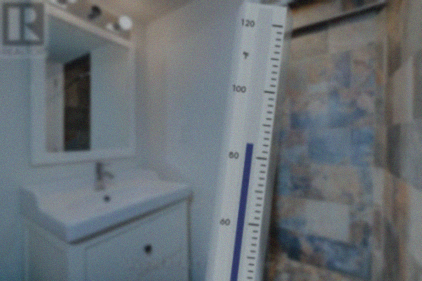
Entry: °F 84
